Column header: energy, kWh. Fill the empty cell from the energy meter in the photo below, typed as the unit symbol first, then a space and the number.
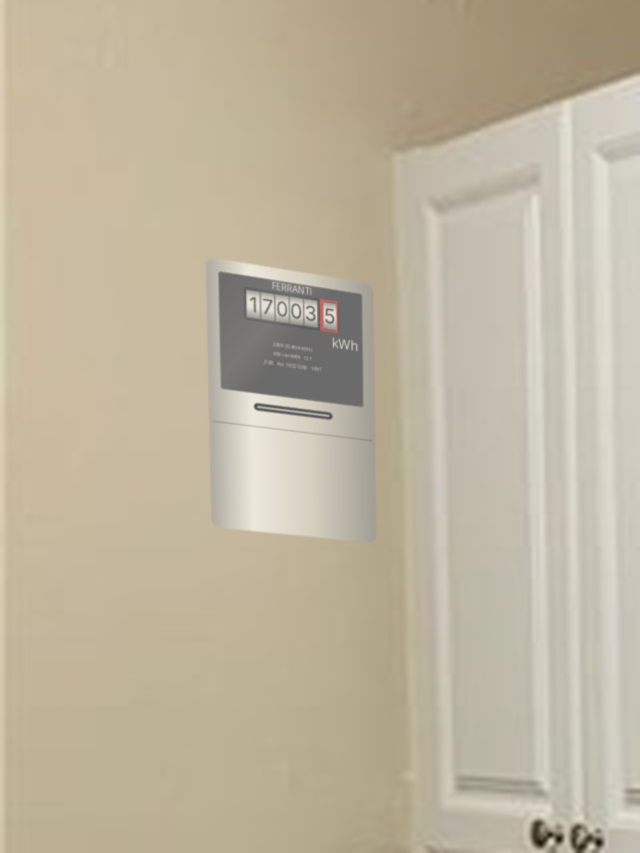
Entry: kWh 17003.5
